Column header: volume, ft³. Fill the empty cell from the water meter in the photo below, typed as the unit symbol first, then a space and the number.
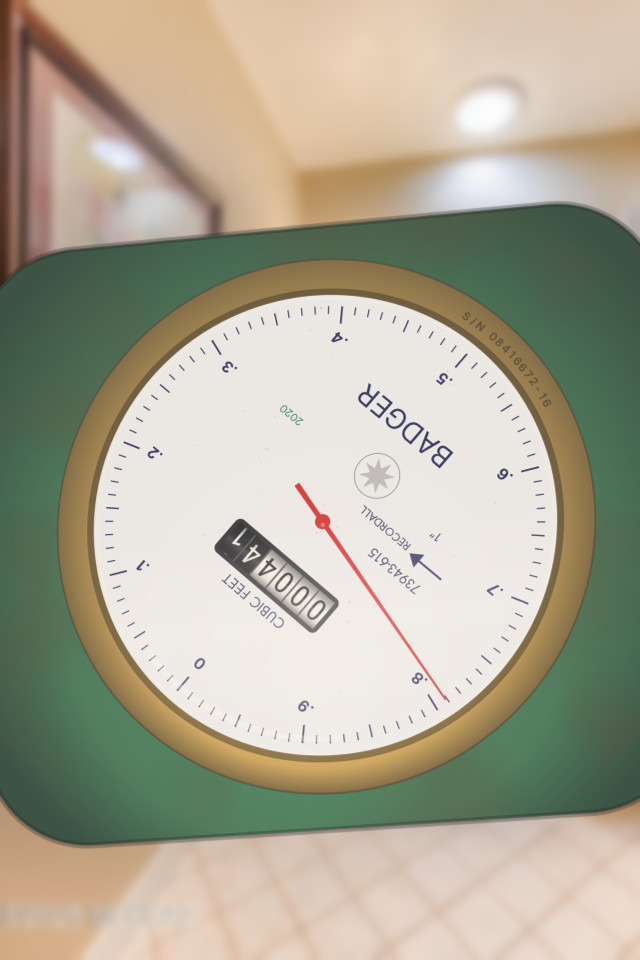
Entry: ft³ 440.79
